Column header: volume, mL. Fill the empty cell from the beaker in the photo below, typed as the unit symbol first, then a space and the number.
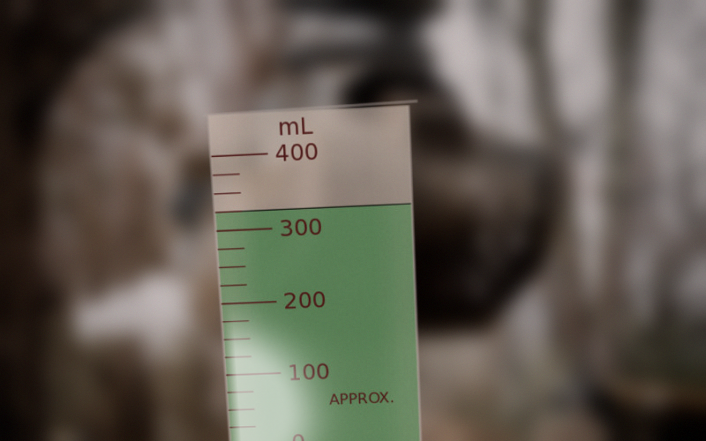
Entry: mL 325
